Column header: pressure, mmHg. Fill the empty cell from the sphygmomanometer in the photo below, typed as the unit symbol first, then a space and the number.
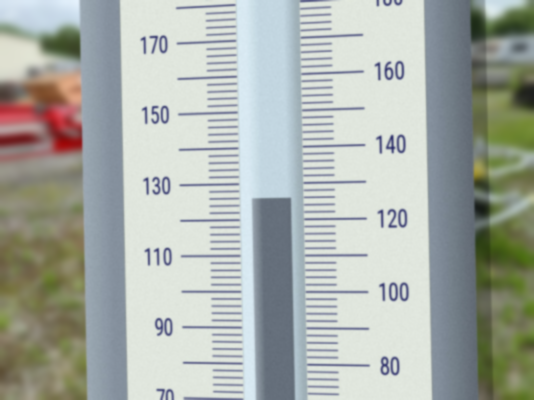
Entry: mmHg 126
